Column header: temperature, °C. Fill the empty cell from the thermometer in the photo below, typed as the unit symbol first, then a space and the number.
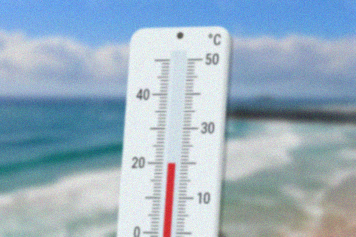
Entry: °C 20
